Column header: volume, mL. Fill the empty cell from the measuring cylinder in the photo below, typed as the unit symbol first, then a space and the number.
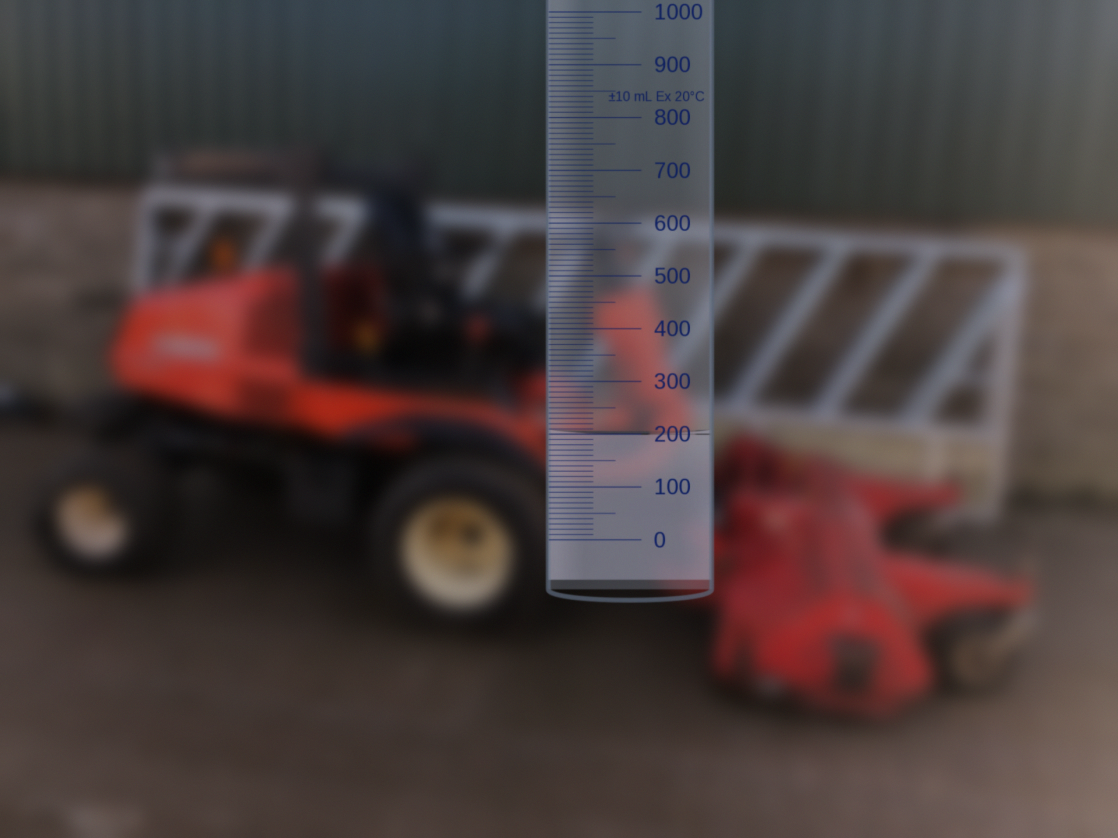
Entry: mL 200
